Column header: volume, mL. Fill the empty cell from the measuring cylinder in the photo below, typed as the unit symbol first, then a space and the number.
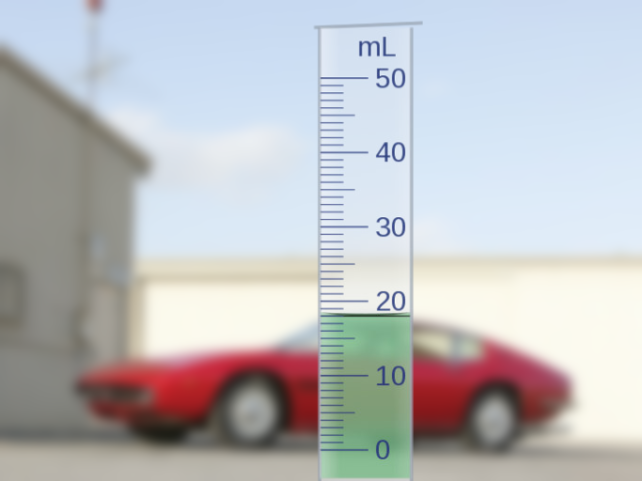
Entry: mL 18
